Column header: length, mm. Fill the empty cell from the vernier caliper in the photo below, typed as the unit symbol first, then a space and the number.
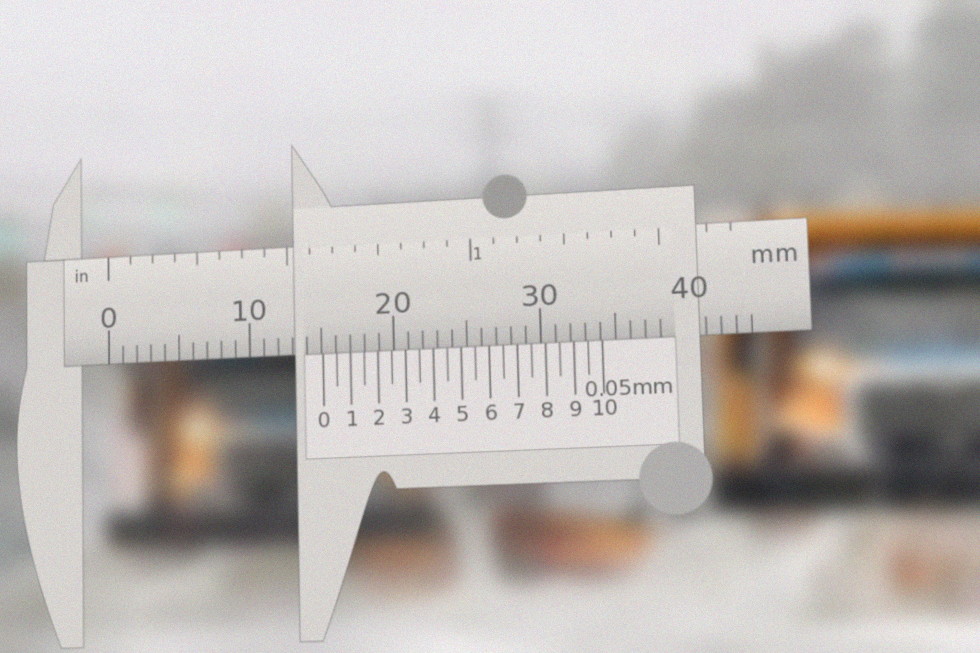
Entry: mm 15.1
